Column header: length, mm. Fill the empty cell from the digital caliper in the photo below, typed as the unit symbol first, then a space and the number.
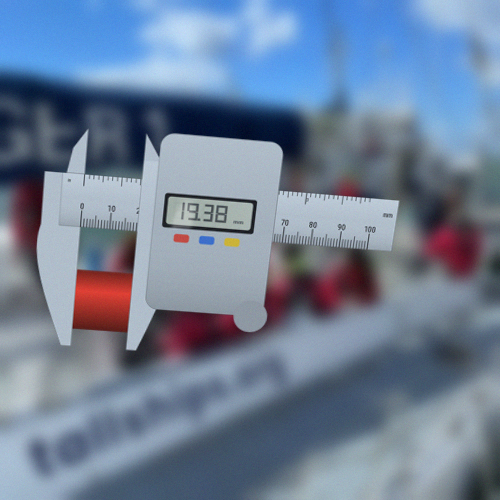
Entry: mm 19.38
